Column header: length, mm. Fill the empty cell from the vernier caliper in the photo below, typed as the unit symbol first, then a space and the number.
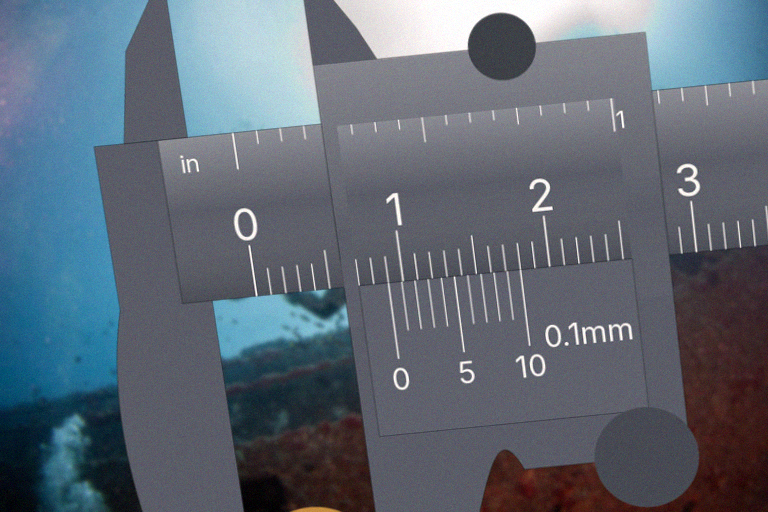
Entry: mm 9.0
